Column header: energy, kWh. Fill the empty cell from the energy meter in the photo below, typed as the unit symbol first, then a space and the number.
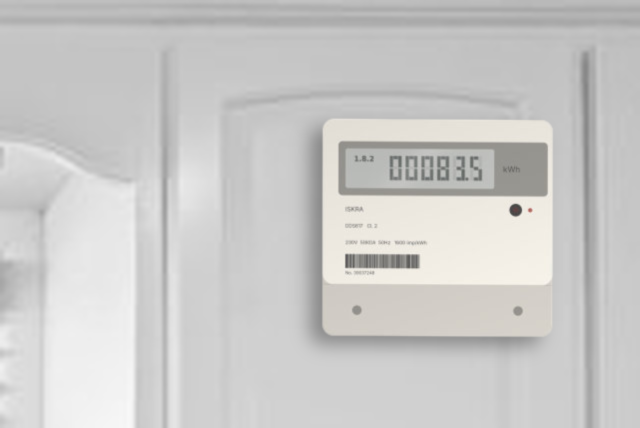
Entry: kWh 83.5
